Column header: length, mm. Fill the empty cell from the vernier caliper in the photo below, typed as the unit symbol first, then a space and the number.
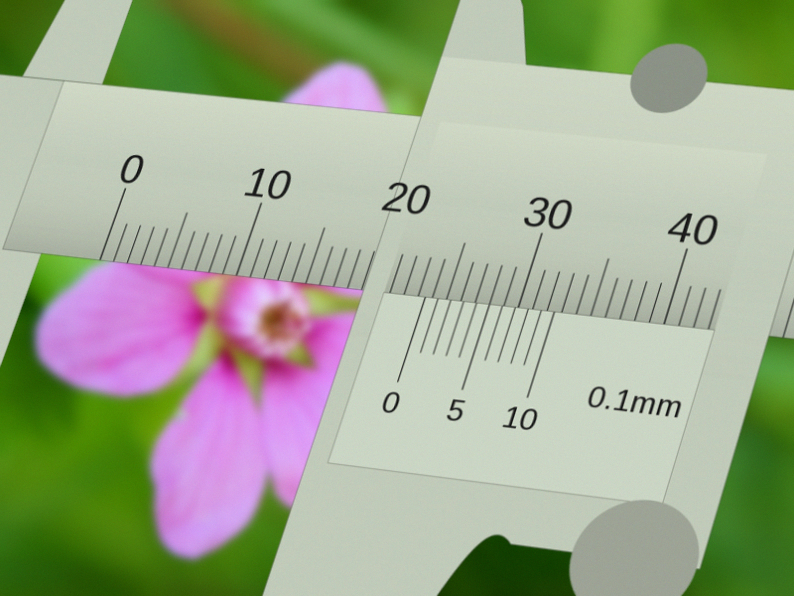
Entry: mm 23.5
